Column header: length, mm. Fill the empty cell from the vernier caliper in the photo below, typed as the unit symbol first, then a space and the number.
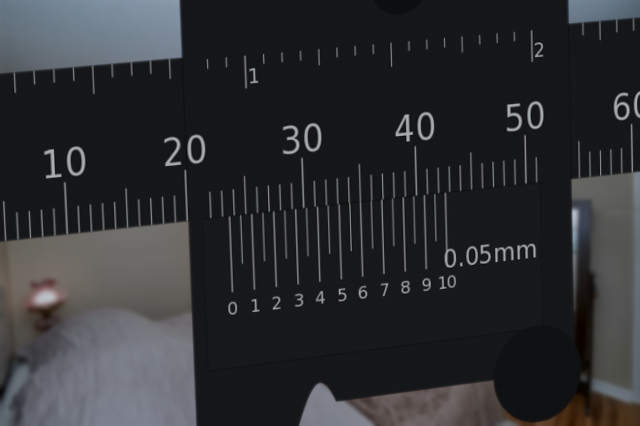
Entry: mm 23.6
